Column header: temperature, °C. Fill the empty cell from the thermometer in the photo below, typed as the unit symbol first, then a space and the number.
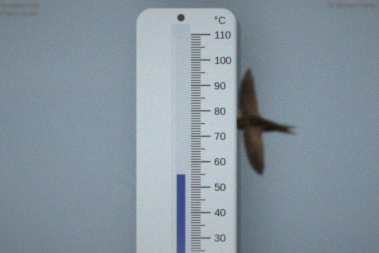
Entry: °C 55
